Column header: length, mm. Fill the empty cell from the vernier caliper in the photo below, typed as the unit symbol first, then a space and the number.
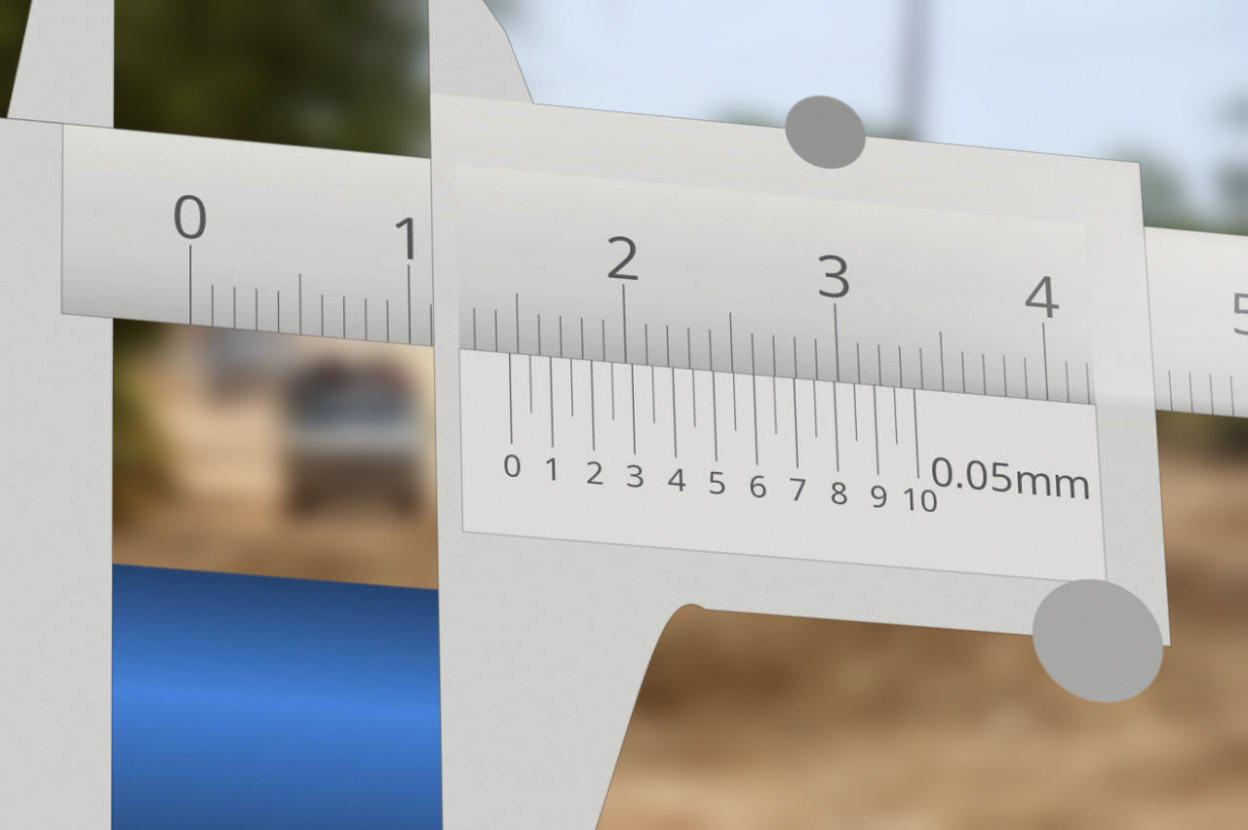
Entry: mm 14.6
